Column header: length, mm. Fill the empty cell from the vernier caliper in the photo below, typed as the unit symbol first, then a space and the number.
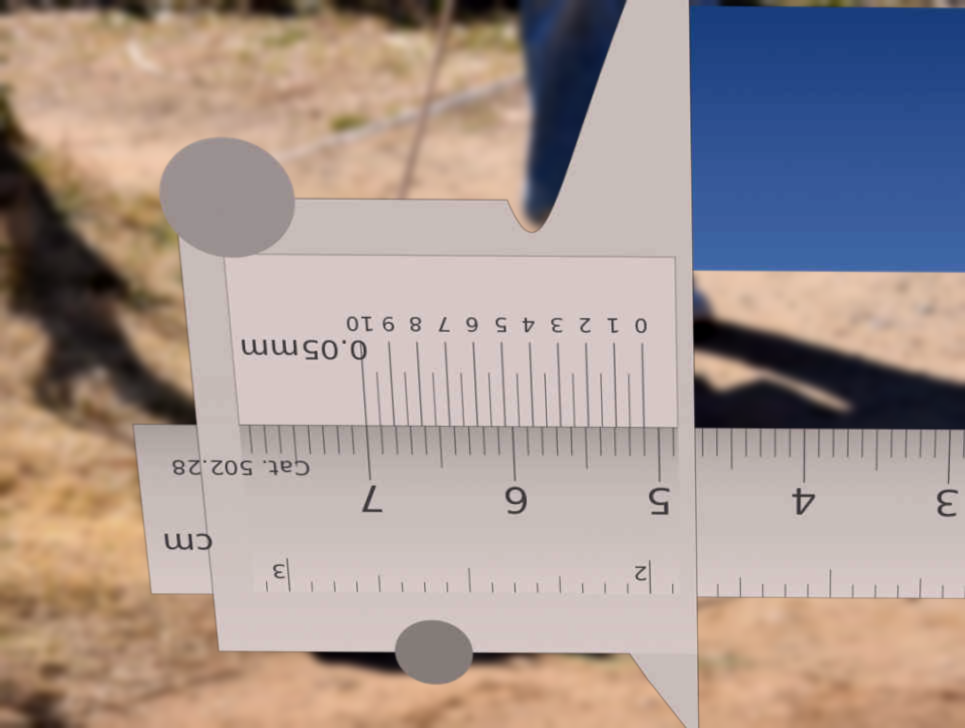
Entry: mm 51.0
